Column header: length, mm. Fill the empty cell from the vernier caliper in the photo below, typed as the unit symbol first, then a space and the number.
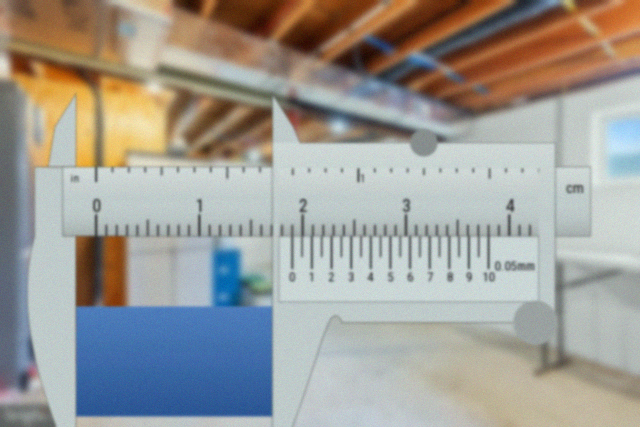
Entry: mm 19.0
